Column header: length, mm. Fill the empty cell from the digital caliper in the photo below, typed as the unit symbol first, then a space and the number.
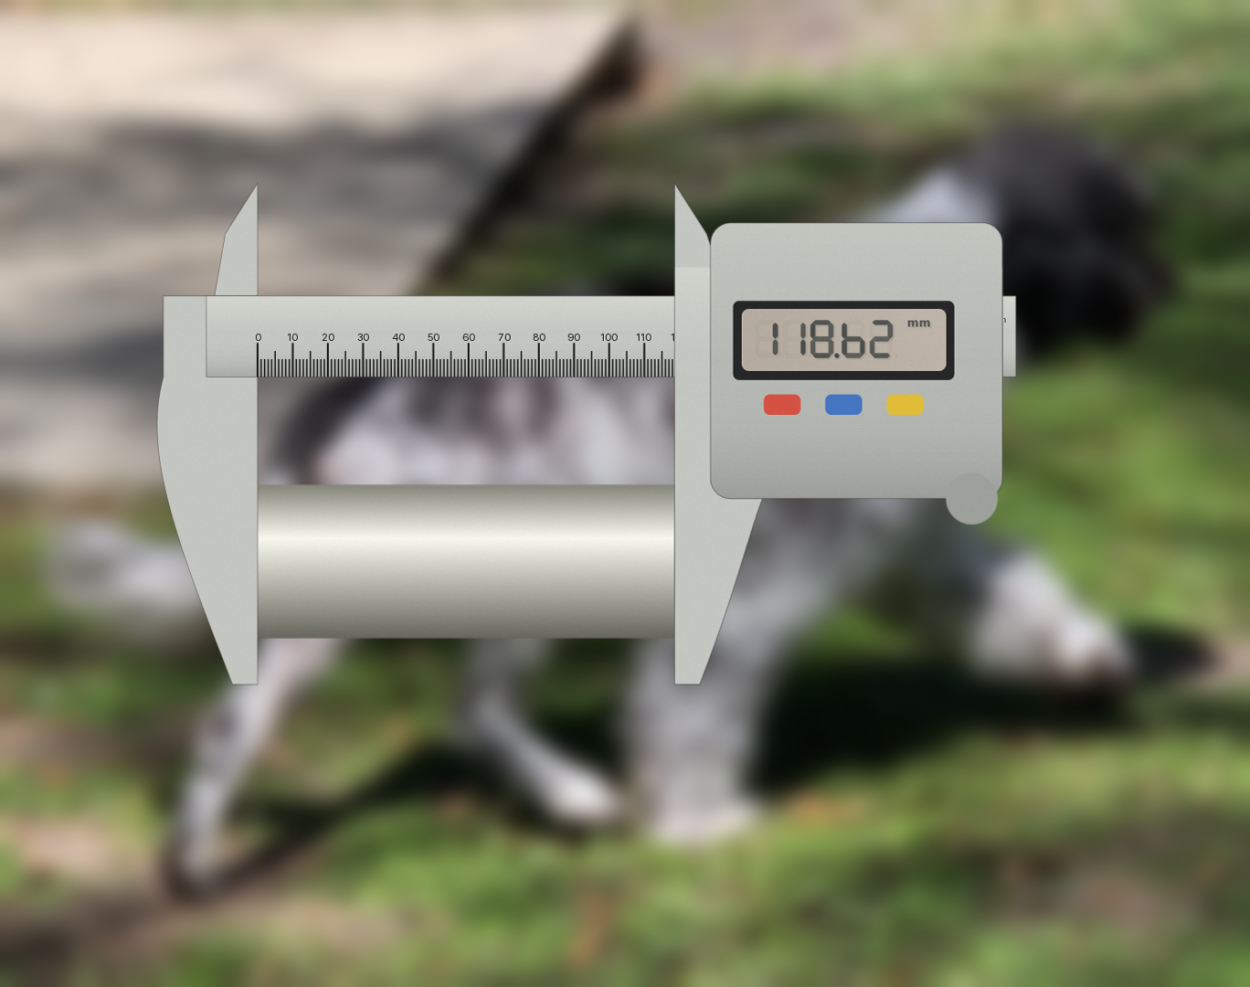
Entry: mm 118.62
